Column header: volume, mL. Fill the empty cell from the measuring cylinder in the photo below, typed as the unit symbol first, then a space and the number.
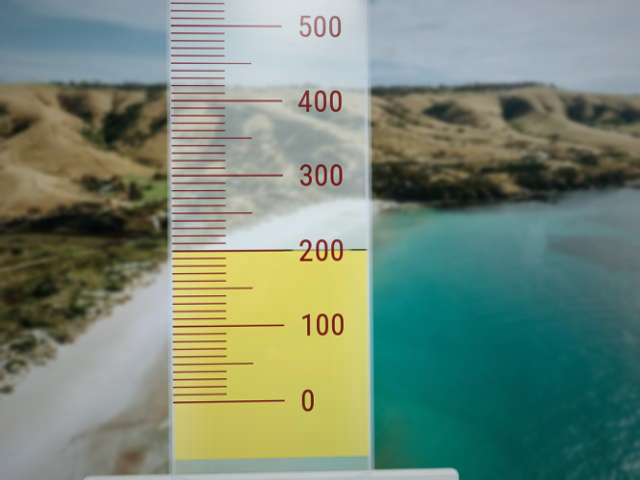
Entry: mL 200
